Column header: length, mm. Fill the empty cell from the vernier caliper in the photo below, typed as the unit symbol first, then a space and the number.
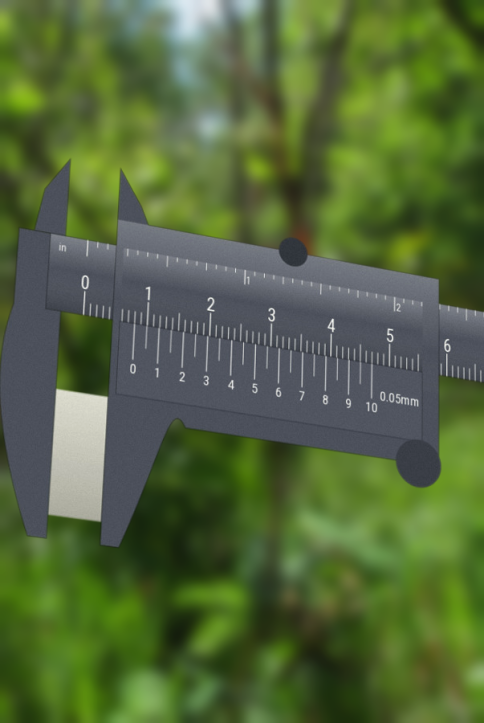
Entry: mm 8.0
